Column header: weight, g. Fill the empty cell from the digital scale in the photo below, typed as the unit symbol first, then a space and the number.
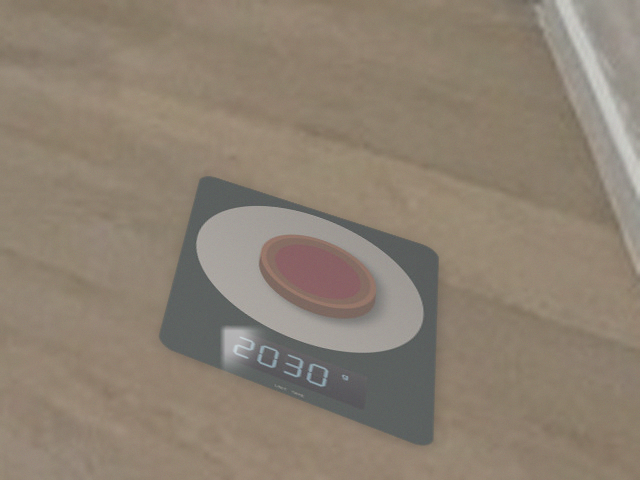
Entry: g 2030
